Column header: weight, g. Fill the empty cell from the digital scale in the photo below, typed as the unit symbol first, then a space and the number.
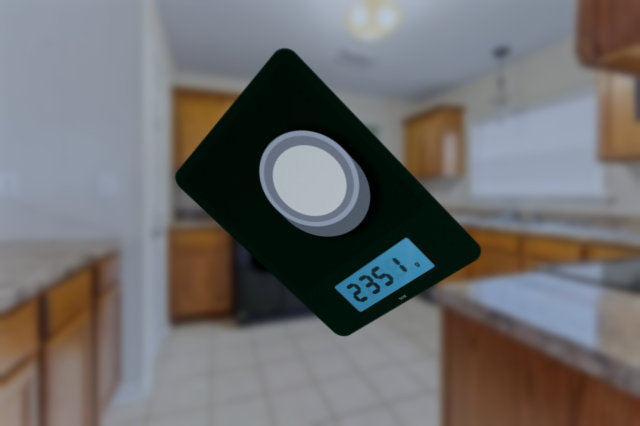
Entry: g 2351
